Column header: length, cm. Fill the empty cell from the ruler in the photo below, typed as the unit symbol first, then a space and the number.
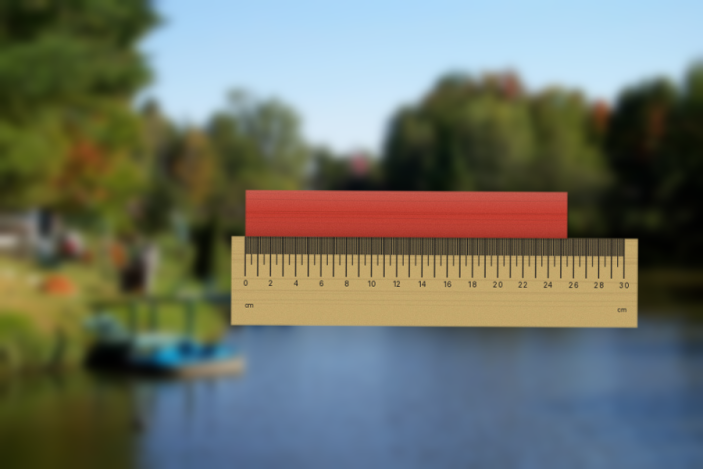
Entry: cm 25.5
